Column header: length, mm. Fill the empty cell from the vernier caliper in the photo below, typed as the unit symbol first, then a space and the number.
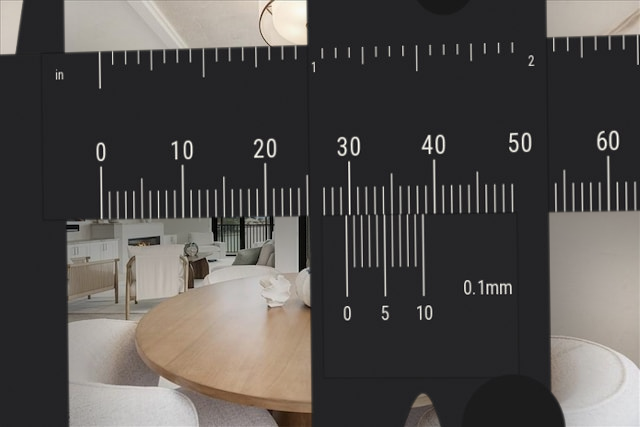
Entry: mm 29.6
